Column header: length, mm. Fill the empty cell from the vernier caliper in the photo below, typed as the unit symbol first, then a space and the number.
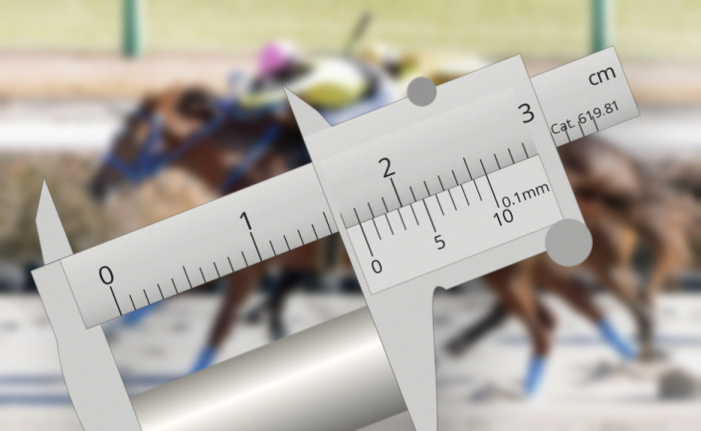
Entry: mm 17.0
